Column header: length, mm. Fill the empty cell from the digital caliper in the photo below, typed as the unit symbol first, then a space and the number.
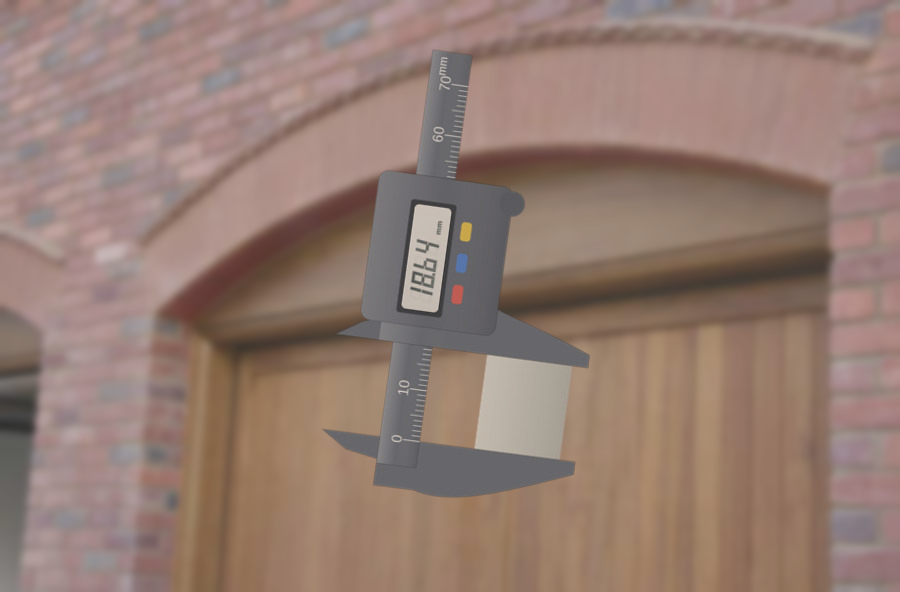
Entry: mm 18.64
